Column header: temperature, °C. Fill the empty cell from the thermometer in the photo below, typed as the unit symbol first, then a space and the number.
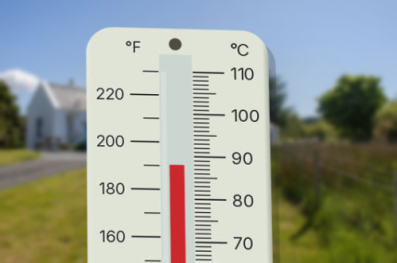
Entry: °C 88
